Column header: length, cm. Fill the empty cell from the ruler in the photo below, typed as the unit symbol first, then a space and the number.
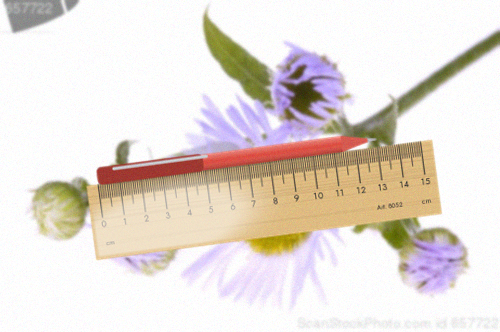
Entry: cm 13
